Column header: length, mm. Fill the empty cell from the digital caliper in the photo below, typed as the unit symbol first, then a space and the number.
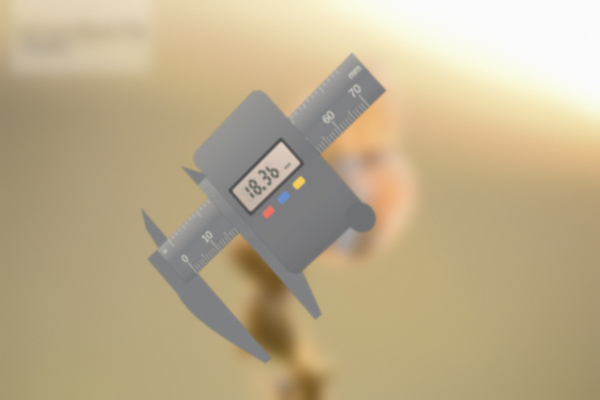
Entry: mm 18.36
